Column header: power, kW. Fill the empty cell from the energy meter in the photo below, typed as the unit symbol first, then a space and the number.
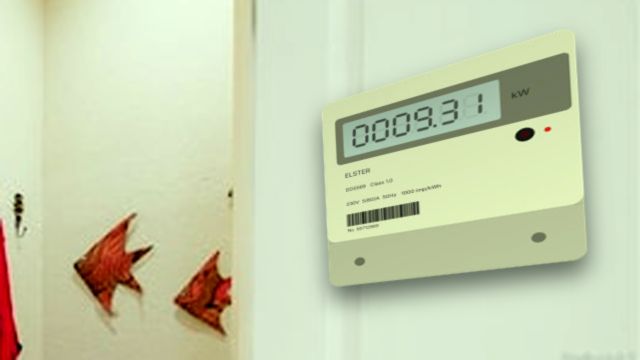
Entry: kW 9.31
